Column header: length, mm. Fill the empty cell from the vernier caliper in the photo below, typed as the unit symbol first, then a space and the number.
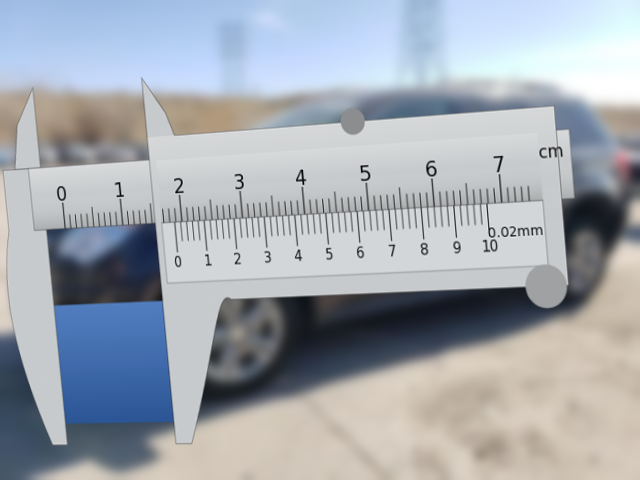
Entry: mm 18.8
